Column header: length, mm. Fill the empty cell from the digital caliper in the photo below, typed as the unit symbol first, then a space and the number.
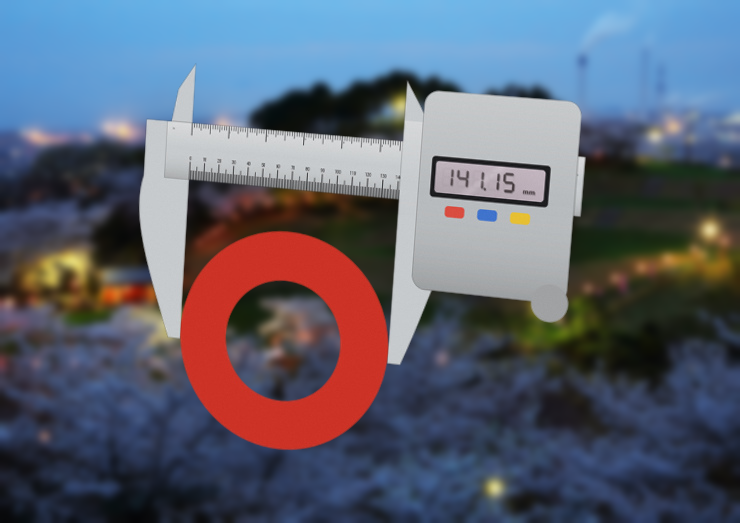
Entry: mm 141.15
